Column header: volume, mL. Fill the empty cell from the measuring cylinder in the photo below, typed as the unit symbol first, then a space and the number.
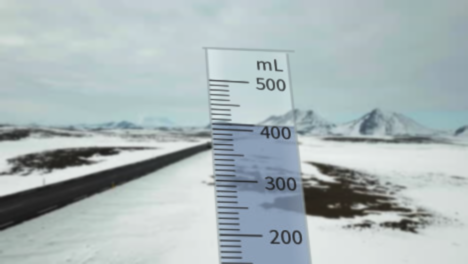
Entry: mL 410
